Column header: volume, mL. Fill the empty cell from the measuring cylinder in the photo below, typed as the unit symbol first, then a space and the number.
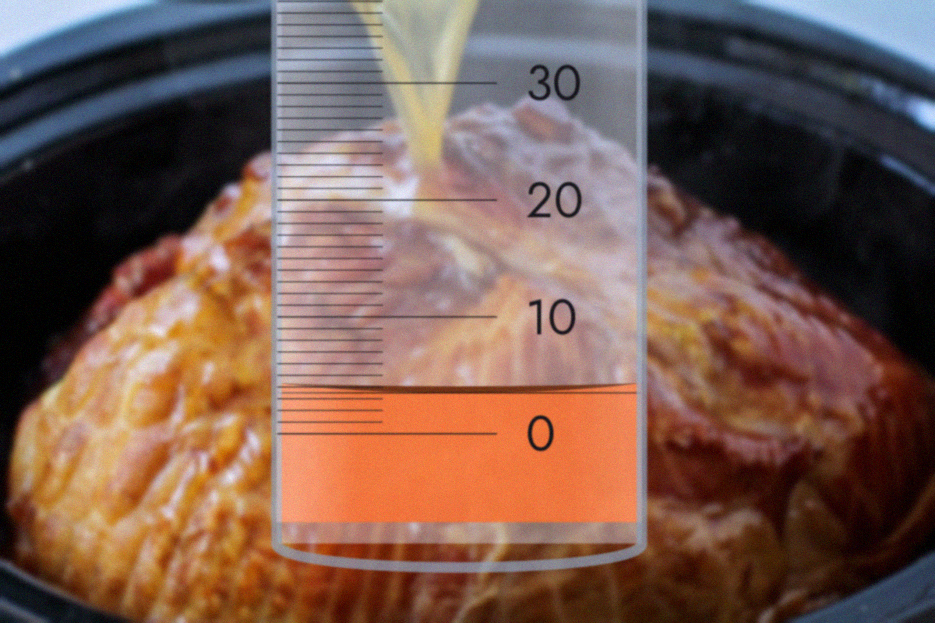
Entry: mL 3.5
